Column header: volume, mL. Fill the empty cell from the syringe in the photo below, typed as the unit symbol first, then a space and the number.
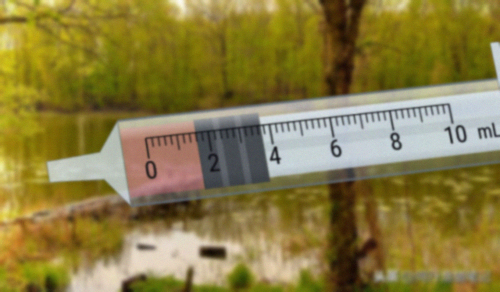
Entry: mL 1.6
